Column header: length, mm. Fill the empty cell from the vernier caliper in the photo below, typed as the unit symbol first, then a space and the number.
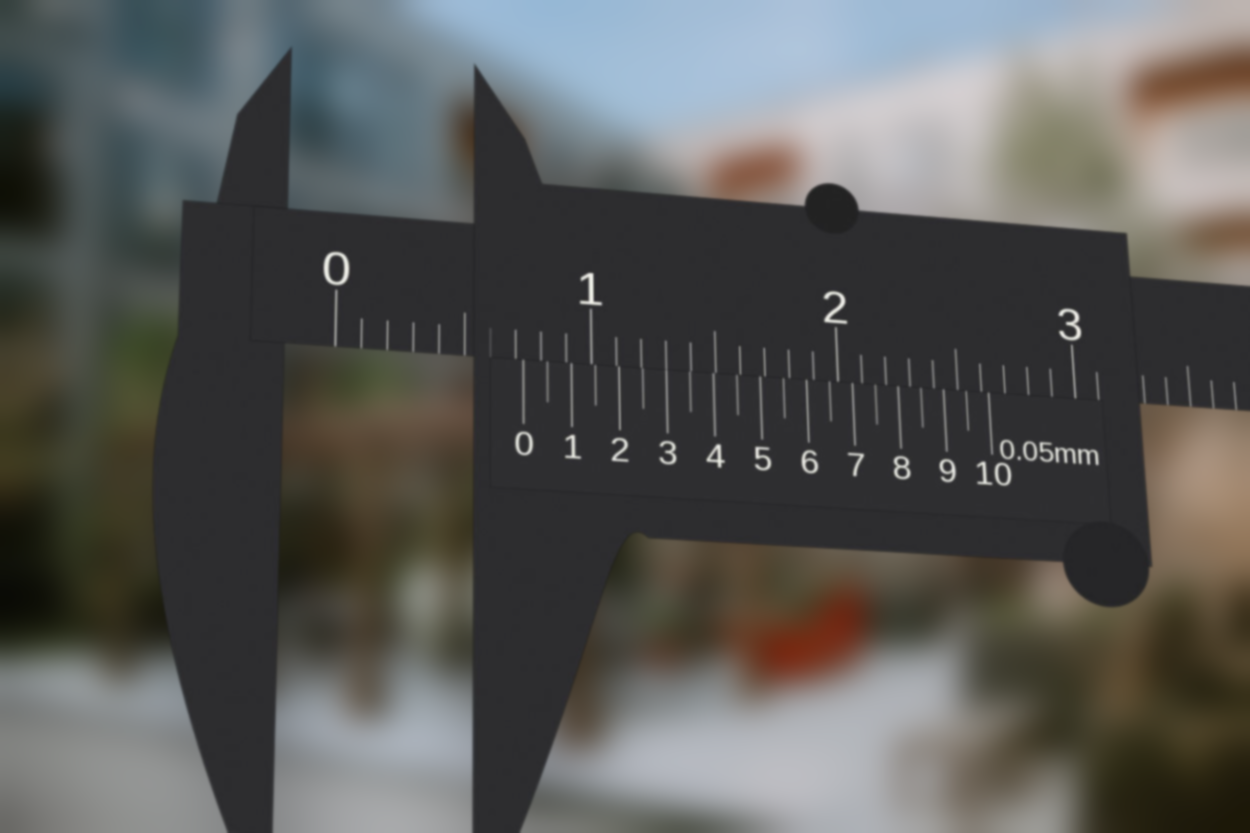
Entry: mm 7.3
